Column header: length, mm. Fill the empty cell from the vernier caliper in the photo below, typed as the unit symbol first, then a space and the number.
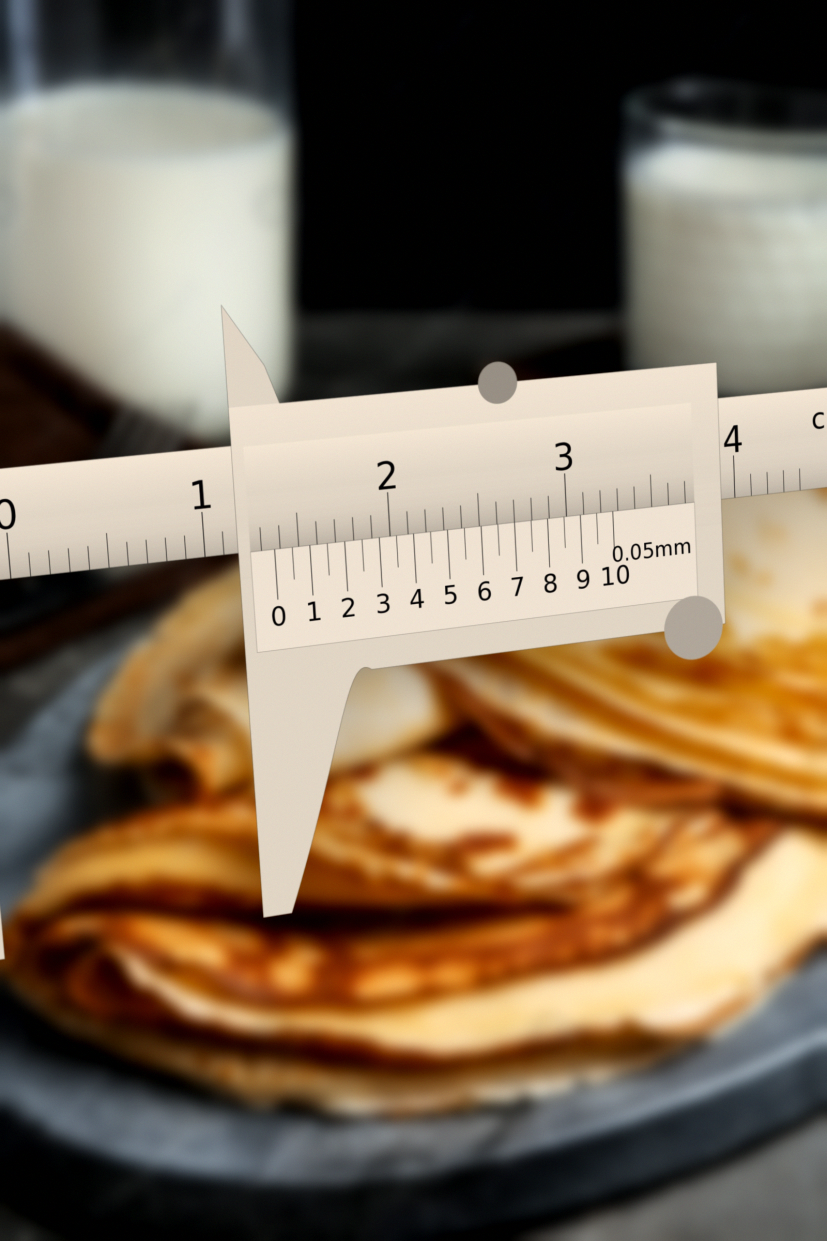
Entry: mm 13.7
